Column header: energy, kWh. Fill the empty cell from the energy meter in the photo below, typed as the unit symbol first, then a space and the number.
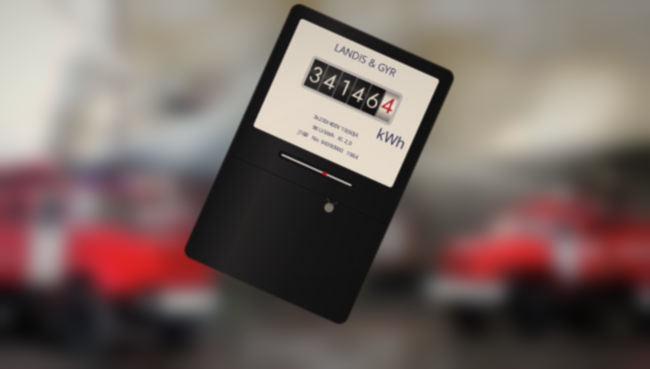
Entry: kWh 34146.4
